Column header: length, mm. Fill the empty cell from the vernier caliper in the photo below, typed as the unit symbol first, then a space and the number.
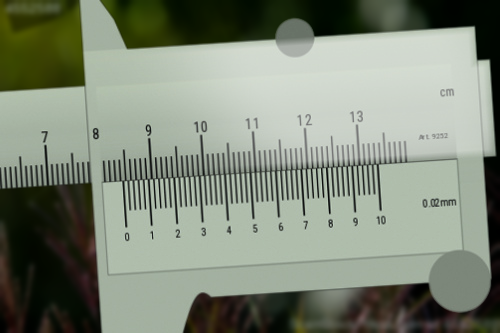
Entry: mm 84.5
